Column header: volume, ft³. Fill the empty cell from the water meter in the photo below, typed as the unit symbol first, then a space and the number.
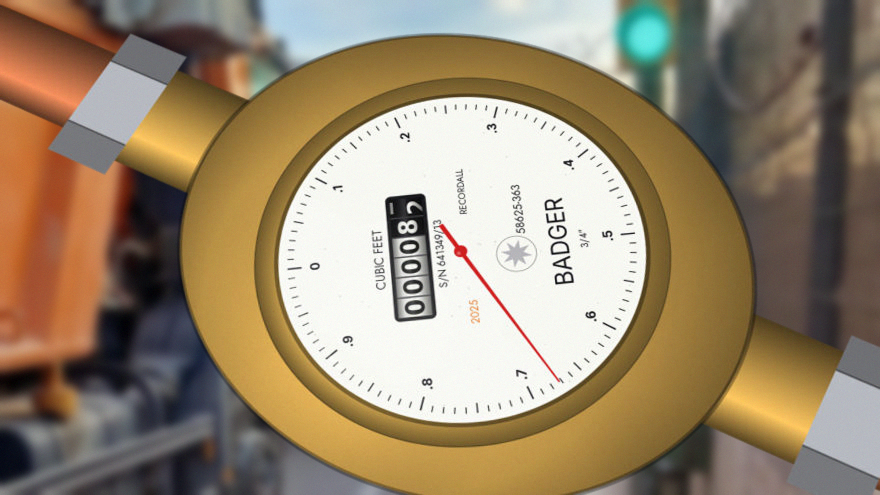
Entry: ft³ 81.67
